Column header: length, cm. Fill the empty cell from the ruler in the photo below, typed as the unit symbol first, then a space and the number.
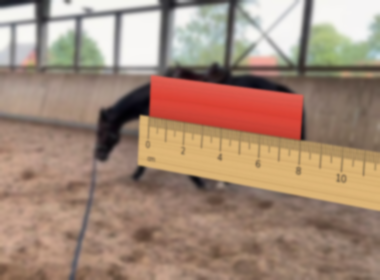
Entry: cm 8
